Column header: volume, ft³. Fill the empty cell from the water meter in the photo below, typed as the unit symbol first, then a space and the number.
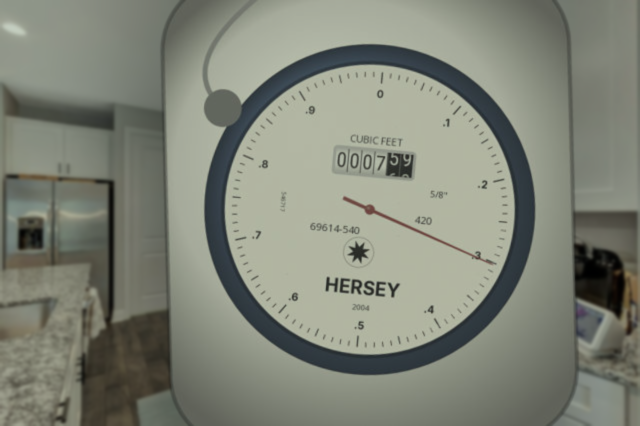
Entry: ft³ 759.30
